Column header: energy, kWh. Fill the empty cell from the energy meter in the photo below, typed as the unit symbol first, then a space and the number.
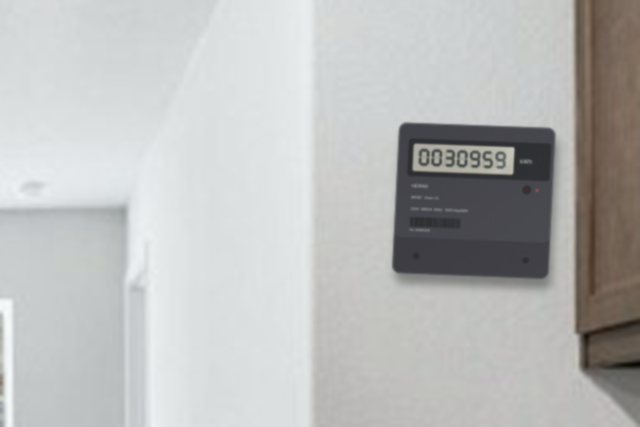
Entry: kWh 30959
